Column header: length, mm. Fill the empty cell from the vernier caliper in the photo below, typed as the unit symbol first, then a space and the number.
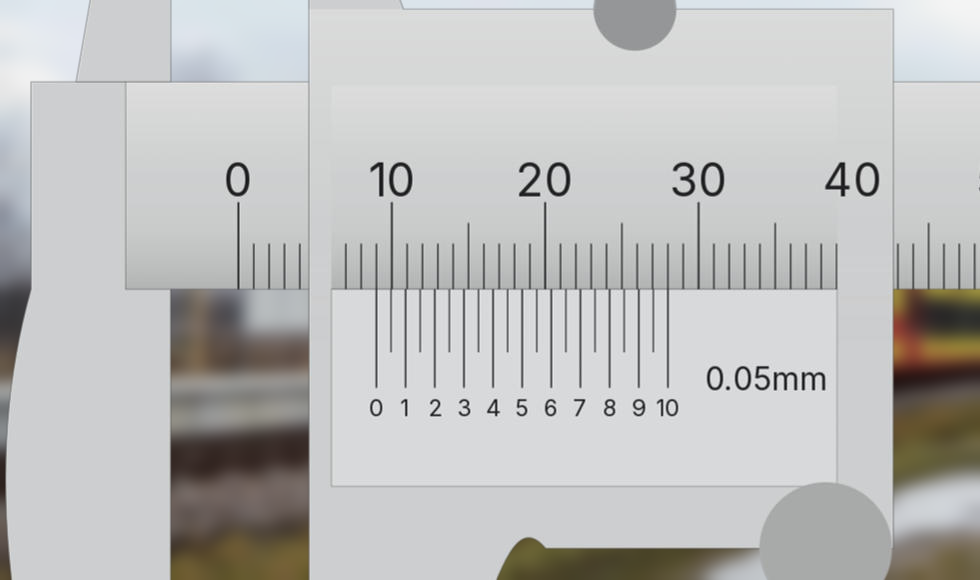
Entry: mm 9.0
